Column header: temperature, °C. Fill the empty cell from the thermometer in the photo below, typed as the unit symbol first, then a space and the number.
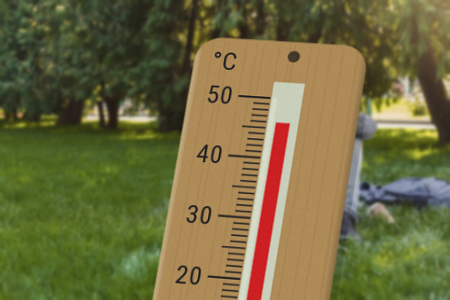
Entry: °C 46
